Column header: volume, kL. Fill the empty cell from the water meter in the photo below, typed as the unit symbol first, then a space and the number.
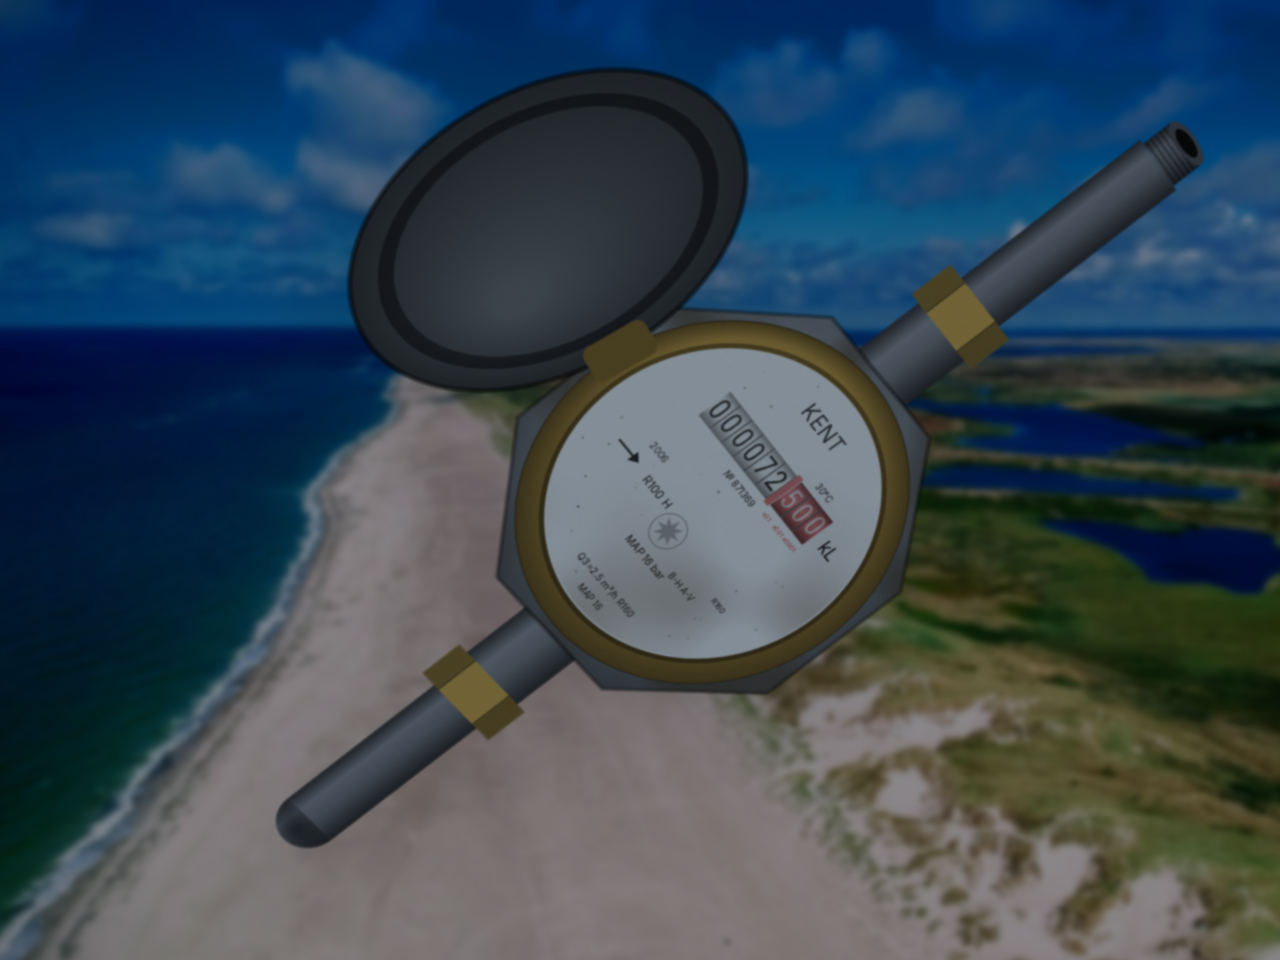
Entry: kL 72.500
